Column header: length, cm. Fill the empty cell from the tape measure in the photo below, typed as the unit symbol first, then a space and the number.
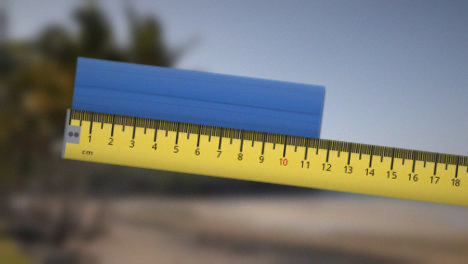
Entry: cm 11.5
